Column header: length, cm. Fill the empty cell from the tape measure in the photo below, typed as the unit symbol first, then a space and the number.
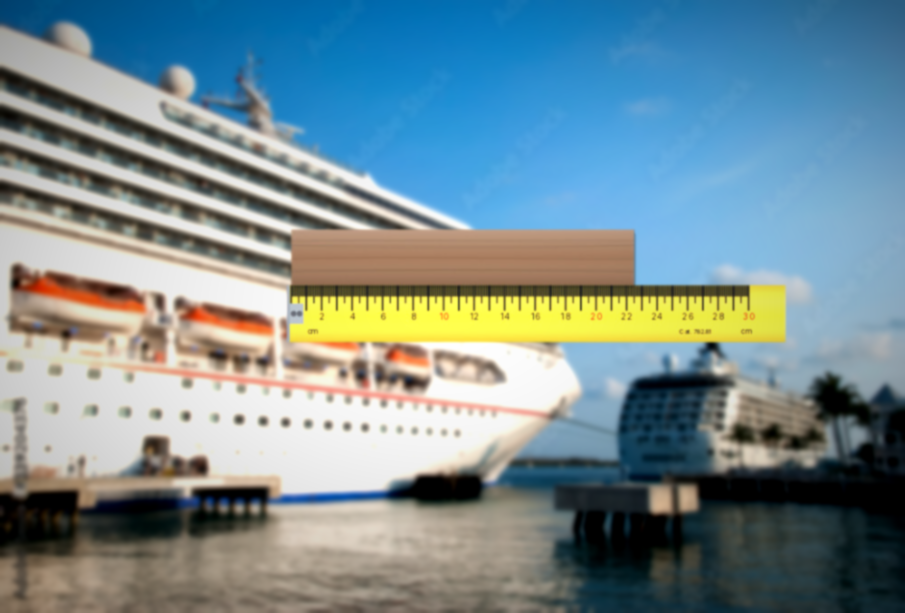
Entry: cm 22.5
